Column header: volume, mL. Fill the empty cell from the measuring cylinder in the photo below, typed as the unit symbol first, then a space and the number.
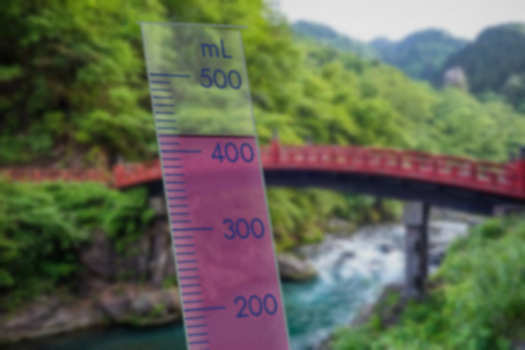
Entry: mL 420
